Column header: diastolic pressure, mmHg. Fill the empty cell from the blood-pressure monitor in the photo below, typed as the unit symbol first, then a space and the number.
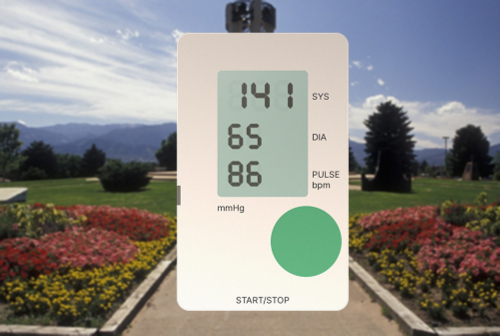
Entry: mmHg 65
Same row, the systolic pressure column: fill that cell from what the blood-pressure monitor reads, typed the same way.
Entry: mmHg 141
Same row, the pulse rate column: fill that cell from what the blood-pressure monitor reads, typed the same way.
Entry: bpm 86
